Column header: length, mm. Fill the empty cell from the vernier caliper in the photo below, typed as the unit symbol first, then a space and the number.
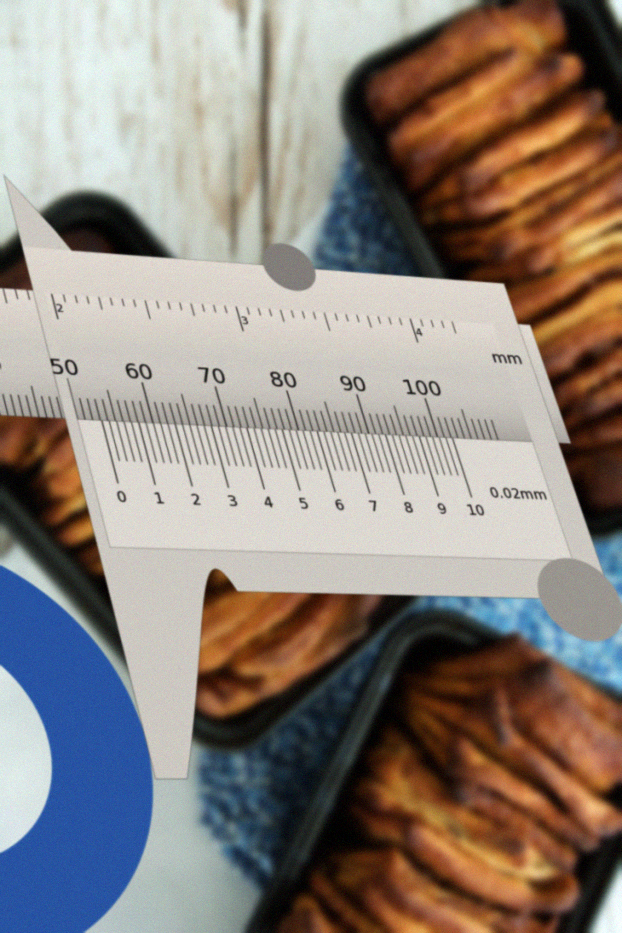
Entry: mm 53.2
